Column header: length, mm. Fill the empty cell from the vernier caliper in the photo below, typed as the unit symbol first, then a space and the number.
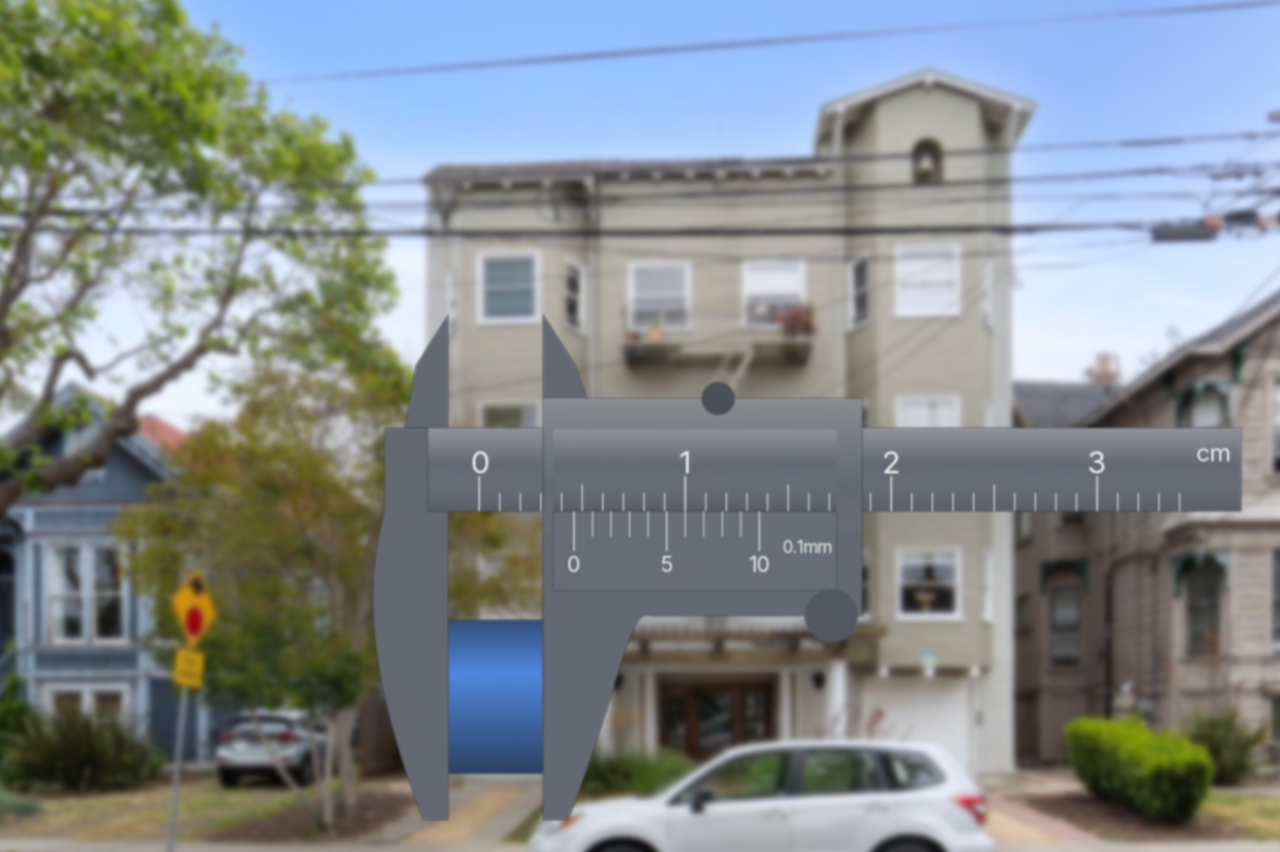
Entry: mm 4.6
